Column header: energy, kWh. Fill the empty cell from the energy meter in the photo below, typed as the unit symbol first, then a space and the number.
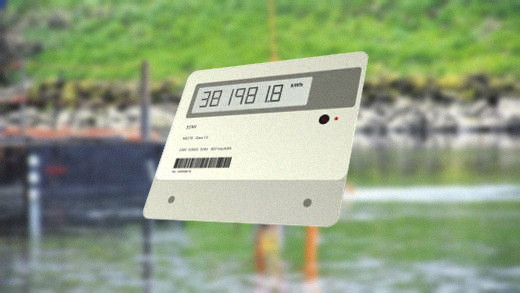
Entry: kWh 381981.8
